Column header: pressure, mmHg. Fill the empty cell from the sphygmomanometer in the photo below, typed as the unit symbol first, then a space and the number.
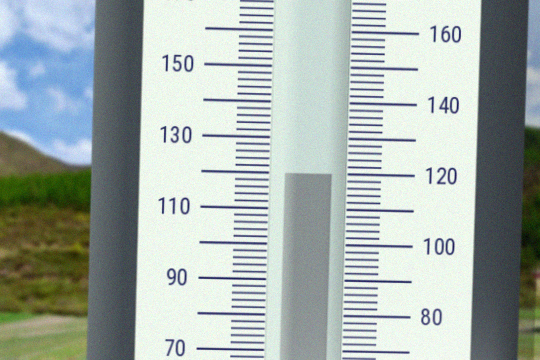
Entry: mmHg 120
